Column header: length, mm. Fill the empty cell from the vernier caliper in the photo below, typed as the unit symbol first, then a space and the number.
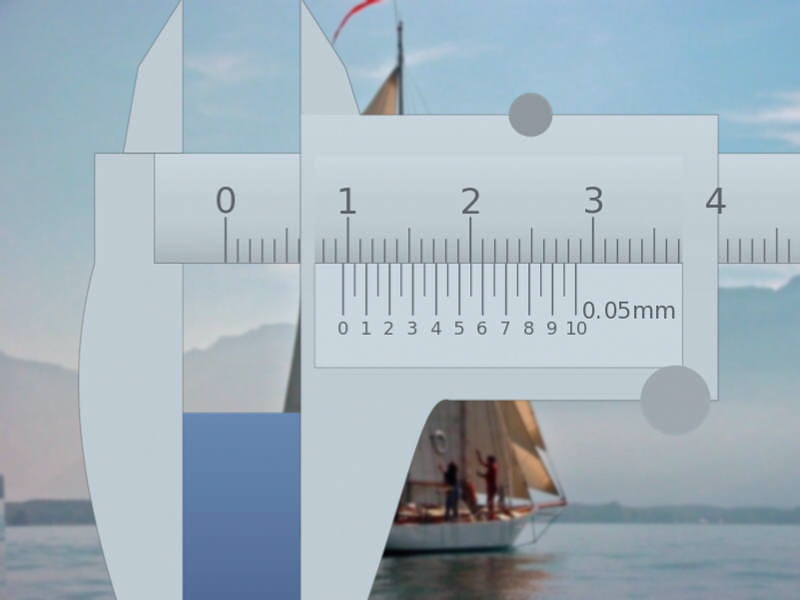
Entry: mm 9.6
